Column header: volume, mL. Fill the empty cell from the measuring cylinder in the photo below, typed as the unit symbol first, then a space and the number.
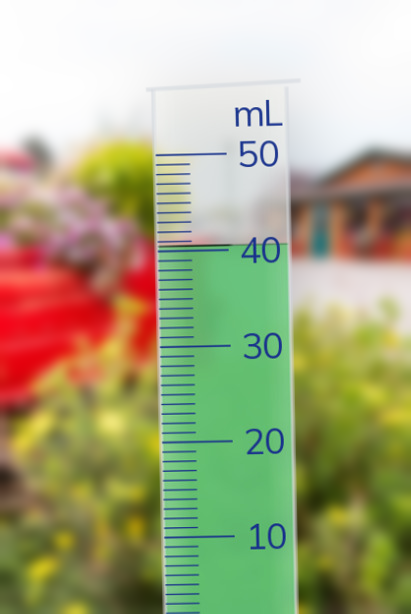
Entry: mL 40.5
